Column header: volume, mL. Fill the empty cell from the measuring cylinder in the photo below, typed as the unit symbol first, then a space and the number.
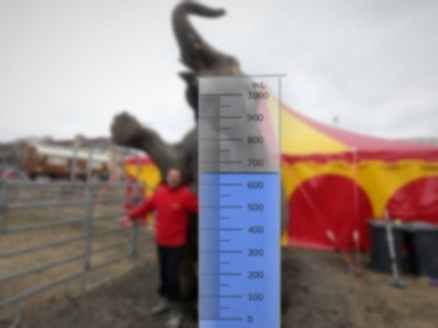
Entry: mL 650
